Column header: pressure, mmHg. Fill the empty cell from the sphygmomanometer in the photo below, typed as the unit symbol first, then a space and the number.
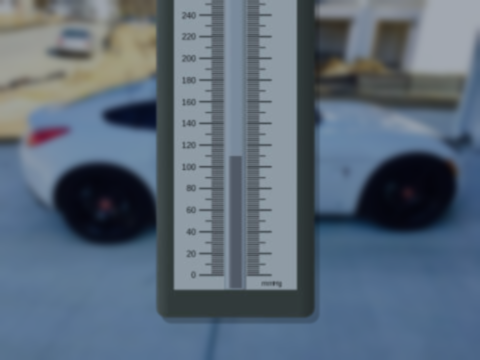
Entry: mmHg 110
